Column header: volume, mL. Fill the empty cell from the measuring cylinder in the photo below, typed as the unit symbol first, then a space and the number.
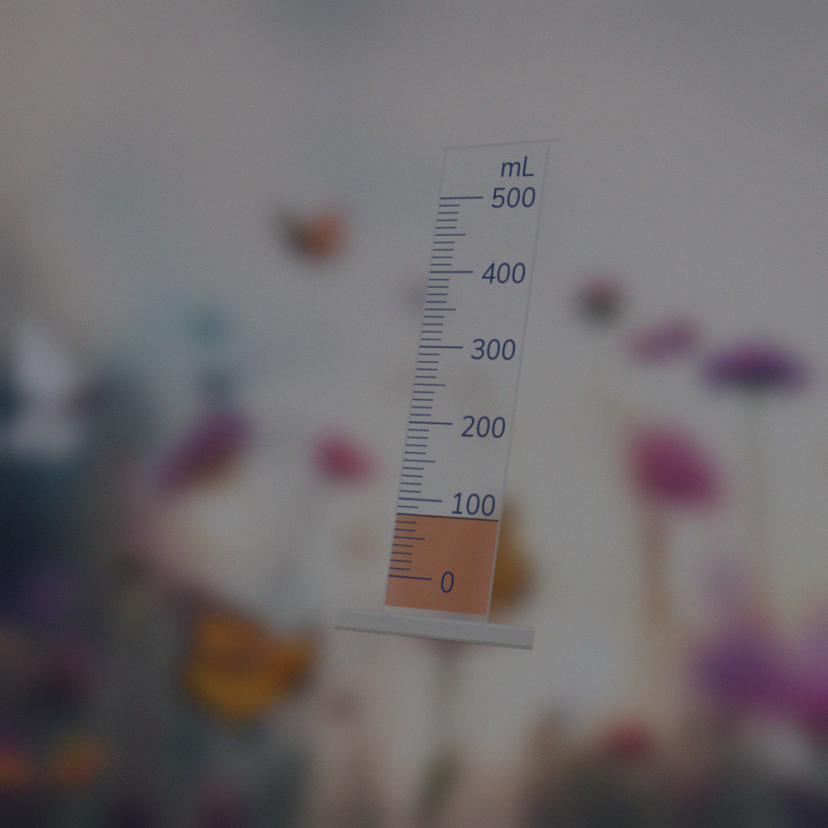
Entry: mL 80
